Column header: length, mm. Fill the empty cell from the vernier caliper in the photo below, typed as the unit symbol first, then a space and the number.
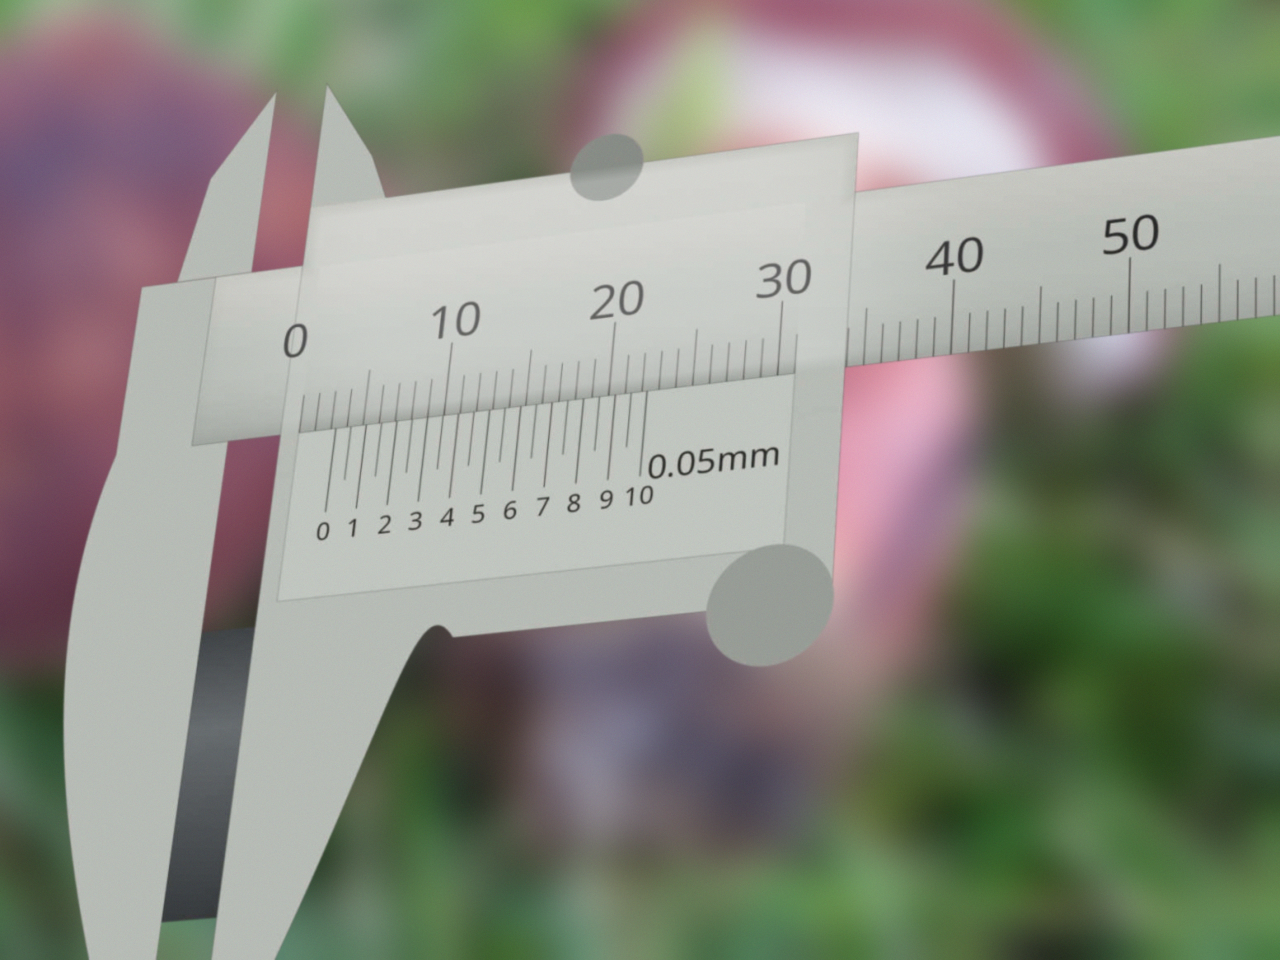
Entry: mm 3.3
